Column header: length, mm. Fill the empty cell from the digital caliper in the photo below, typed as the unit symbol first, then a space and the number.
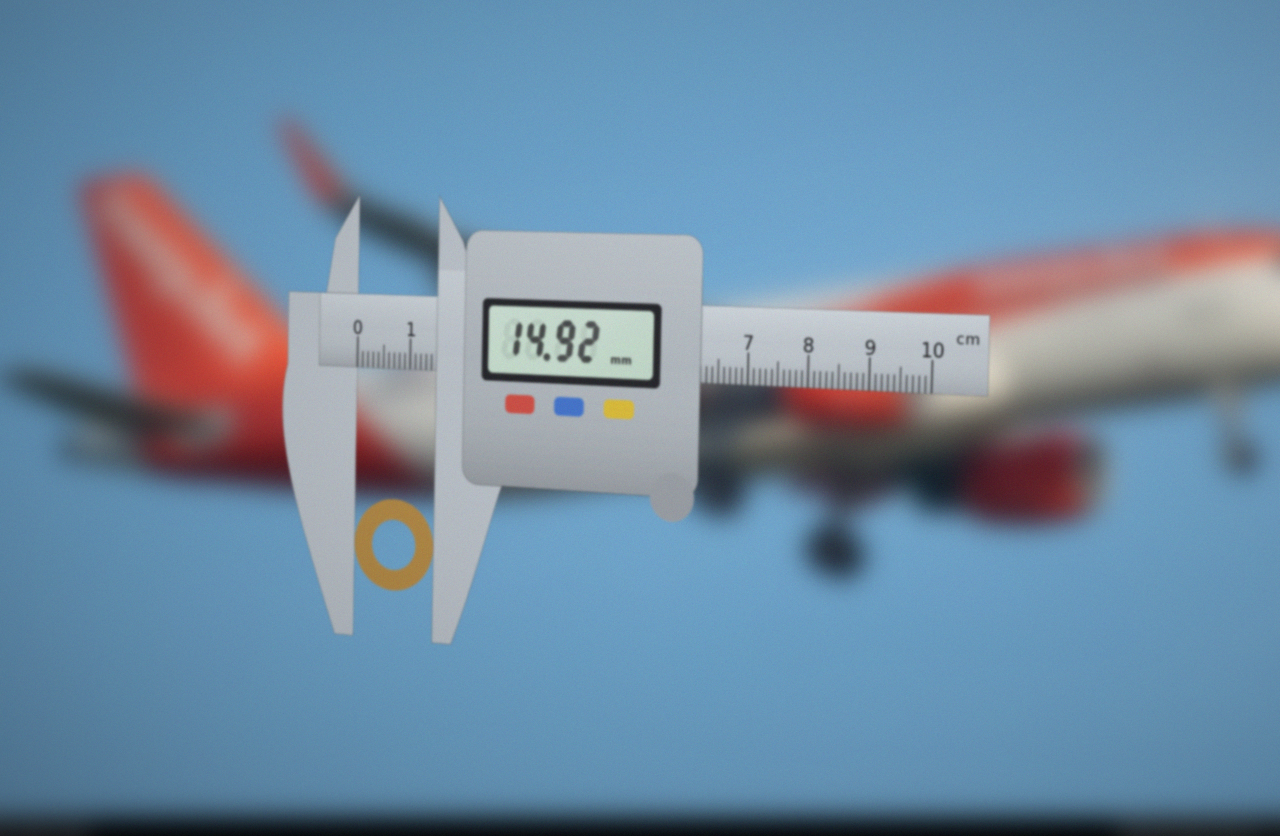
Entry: mm 14.92
